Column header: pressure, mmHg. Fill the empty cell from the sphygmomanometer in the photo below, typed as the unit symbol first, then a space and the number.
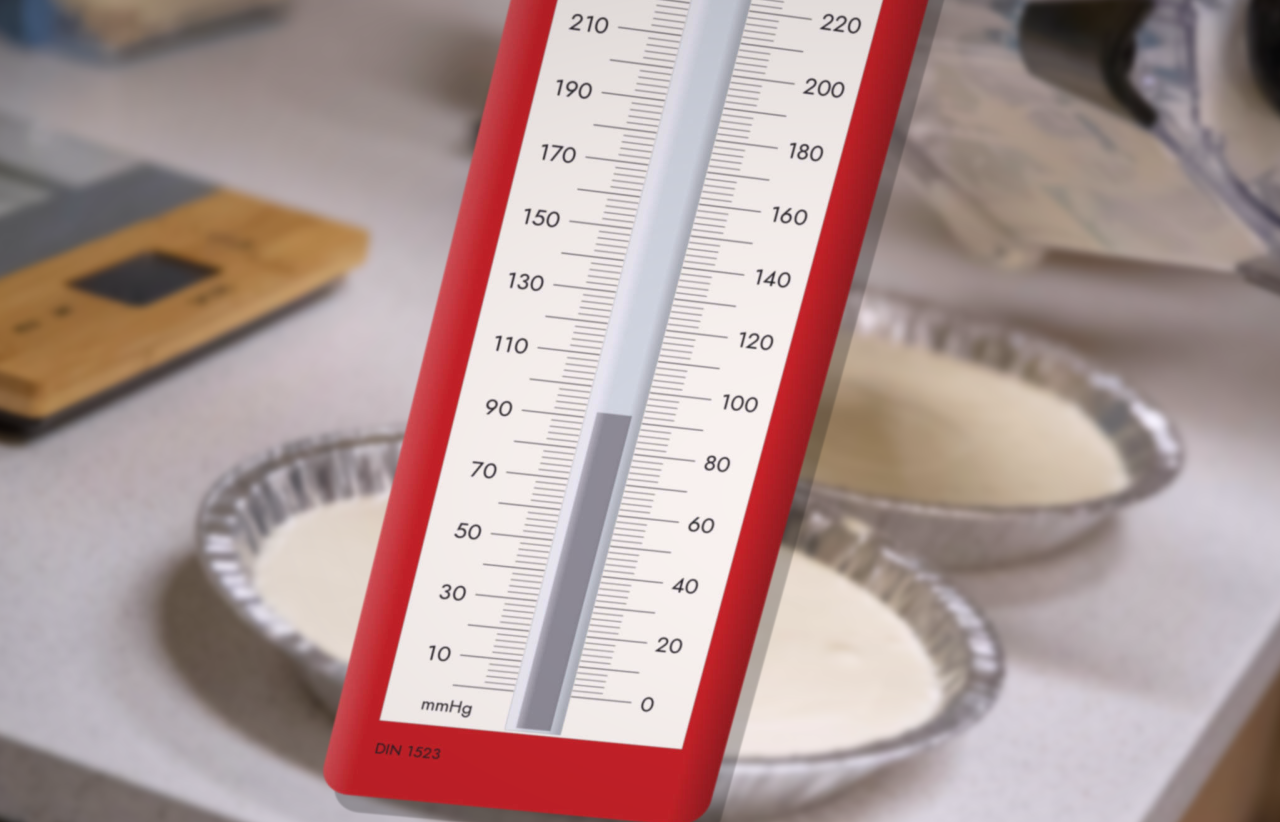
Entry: mmHg 92
